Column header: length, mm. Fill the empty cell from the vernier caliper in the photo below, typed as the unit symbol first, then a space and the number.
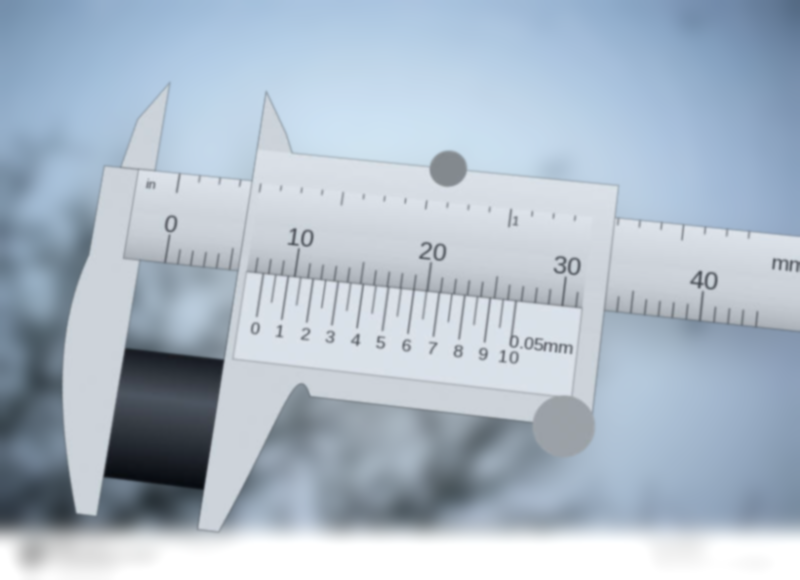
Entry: mm 7.6
